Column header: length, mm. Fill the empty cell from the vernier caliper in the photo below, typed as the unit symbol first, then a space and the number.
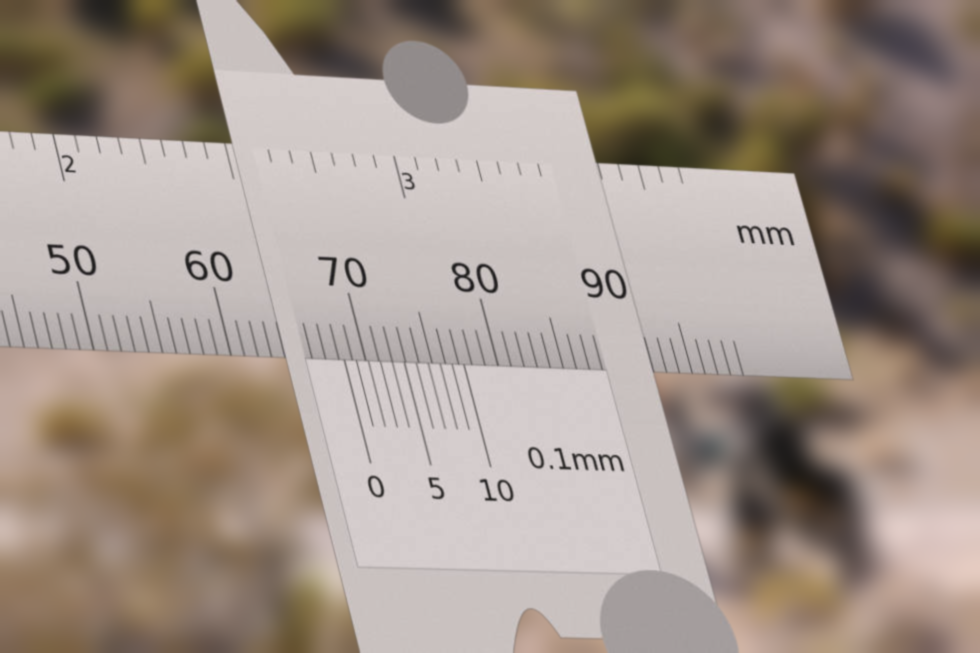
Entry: mm 68.4
